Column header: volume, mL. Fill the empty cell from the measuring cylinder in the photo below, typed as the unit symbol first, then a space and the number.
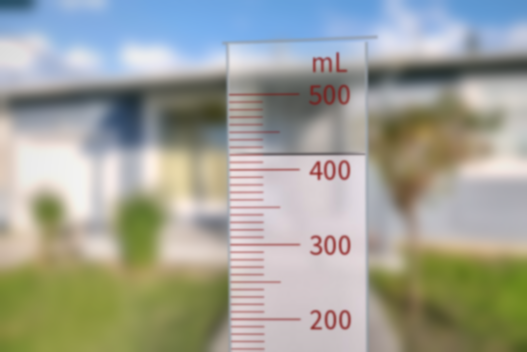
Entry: mL 420
